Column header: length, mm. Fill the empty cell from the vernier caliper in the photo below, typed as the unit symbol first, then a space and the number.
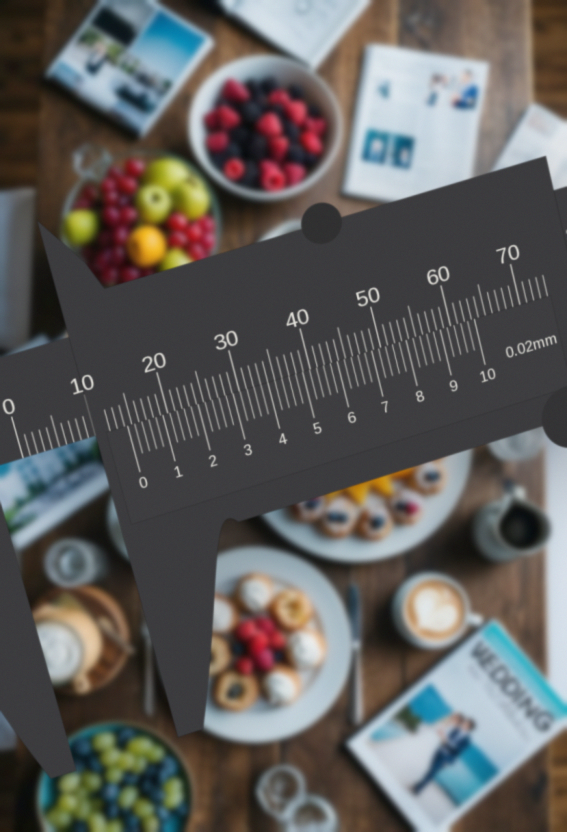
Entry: mm 14.4
